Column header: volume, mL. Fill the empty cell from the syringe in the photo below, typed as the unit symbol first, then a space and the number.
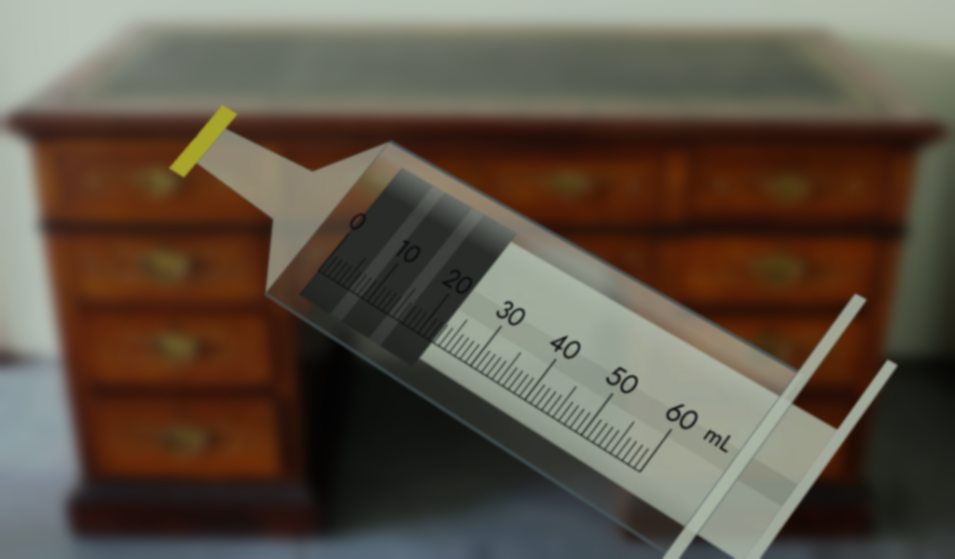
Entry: mL 0
